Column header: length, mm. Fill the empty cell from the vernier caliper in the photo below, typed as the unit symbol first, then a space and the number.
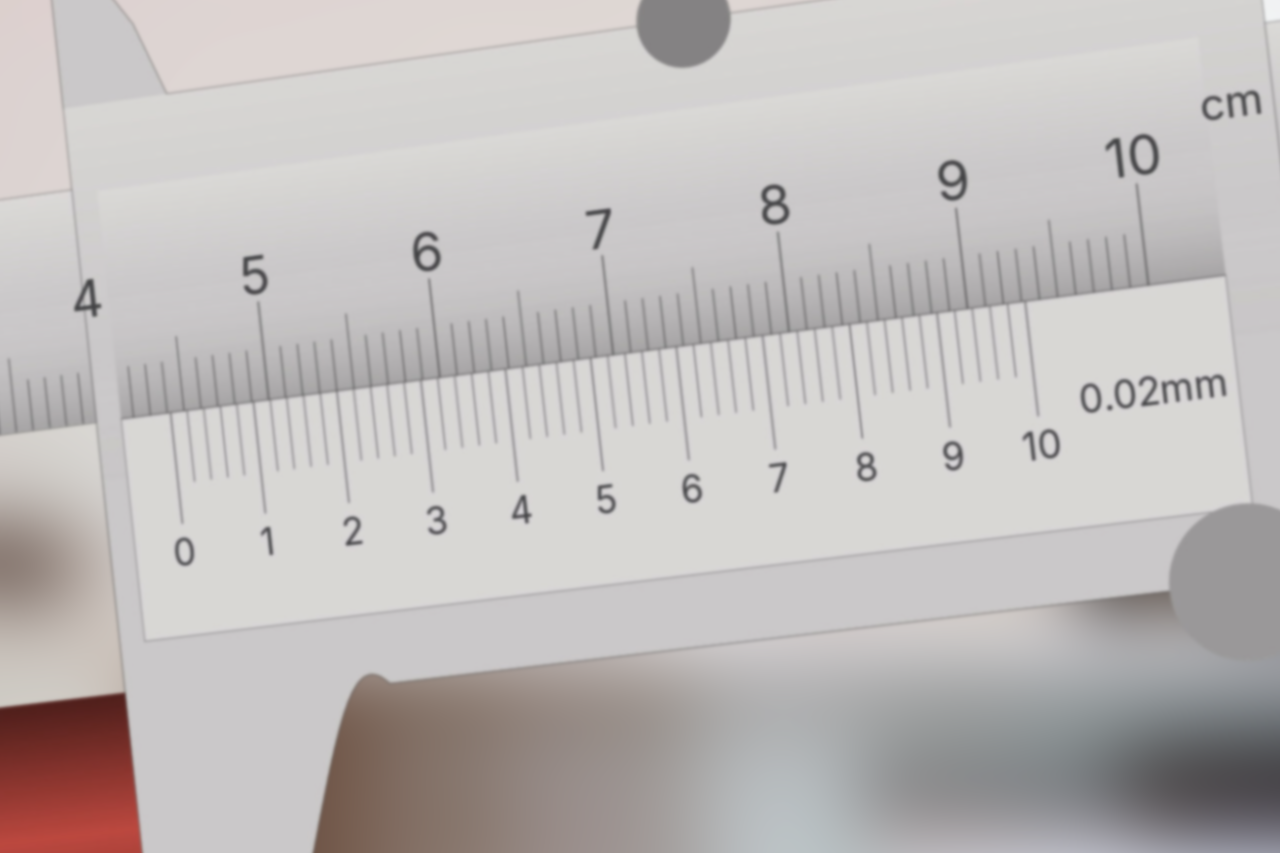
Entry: mm 44.2
